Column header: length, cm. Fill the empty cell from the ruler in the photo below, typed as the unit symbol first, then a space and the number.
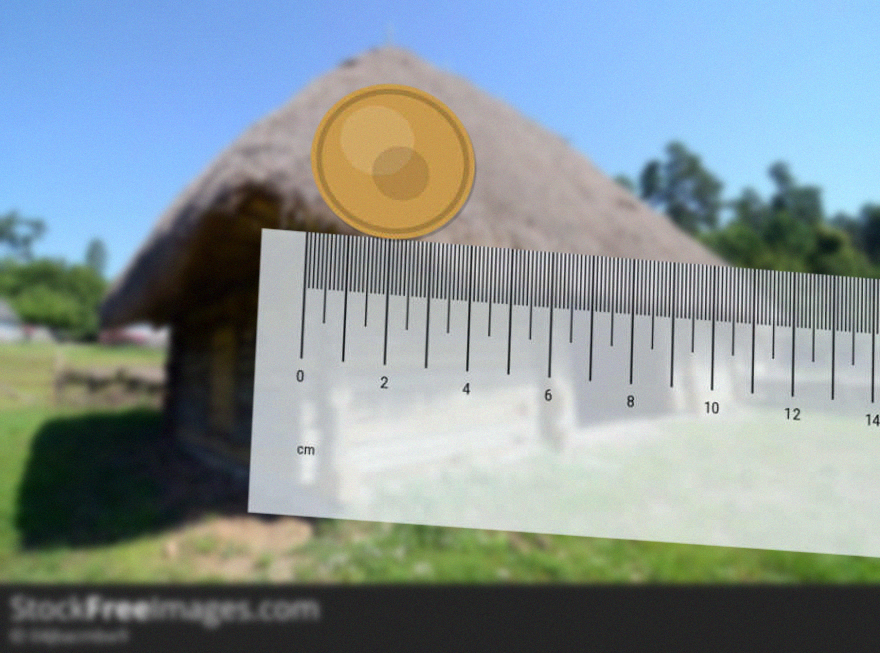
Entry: cm 4
